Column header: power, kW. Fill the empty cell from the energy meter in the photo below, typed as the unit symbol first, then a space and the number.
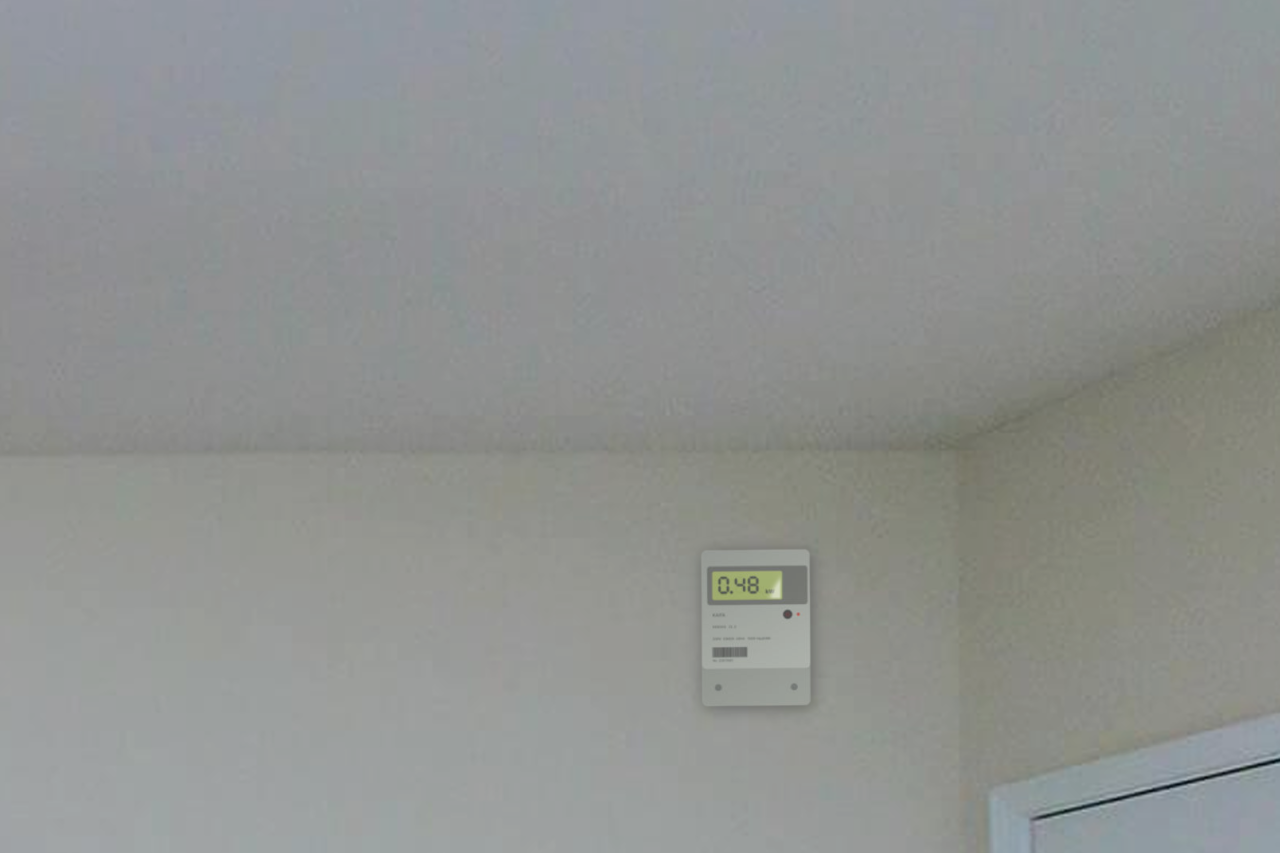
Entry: kW 0.48
